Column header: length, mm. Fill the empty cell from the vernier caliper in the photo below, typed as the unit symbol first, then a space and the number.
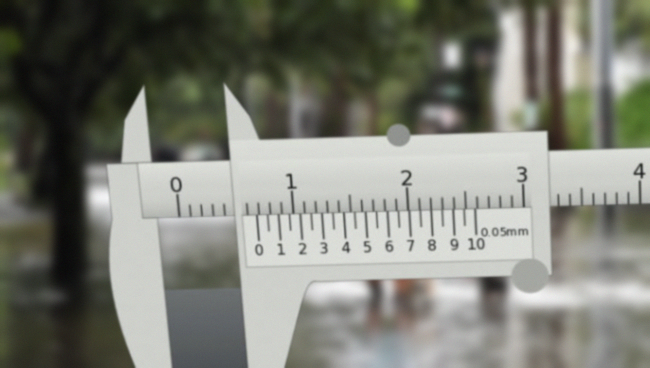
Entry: mm 6.8
